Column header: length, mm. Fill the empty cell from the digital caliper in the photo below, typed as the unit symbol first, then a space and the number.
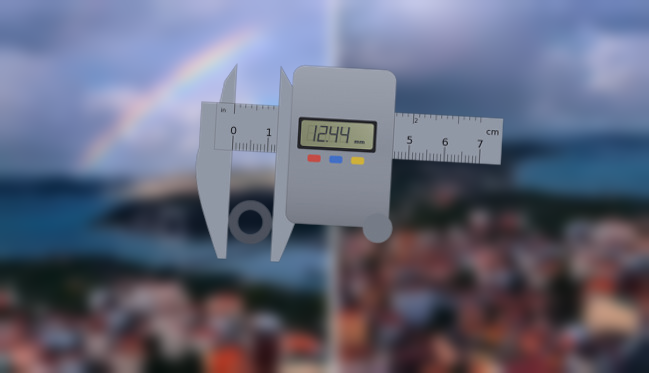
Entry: mm 12.44
